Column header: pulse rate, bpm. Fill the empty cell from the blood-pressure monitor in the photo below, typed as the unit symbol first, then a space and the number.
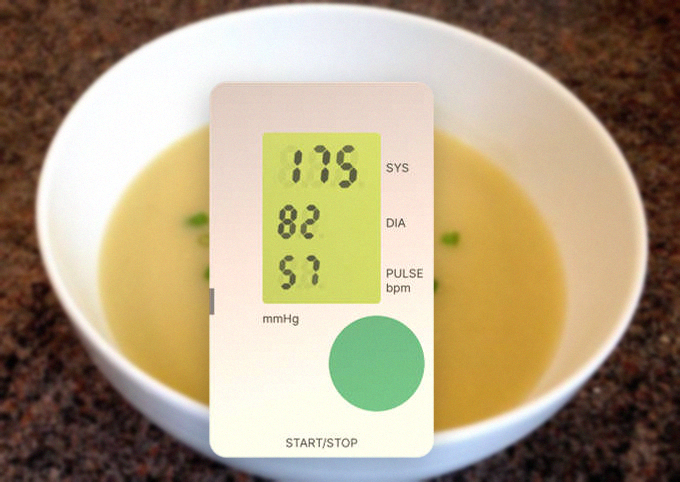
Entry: bpm 57
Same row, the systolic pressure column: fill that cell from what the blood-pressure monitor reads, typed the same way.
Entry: mmHg 175
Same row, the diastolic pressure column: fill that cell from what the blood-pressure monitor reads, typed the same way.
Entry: mmHg 82
